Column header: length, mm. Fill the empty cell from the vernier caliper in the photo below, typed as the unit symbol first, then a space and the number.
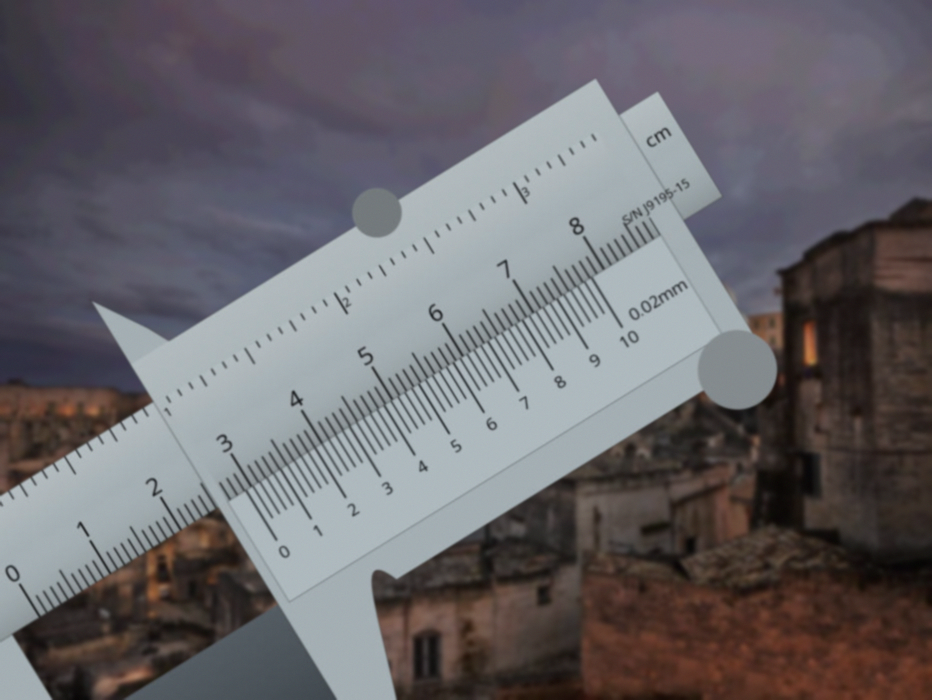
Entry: mm 29.2
